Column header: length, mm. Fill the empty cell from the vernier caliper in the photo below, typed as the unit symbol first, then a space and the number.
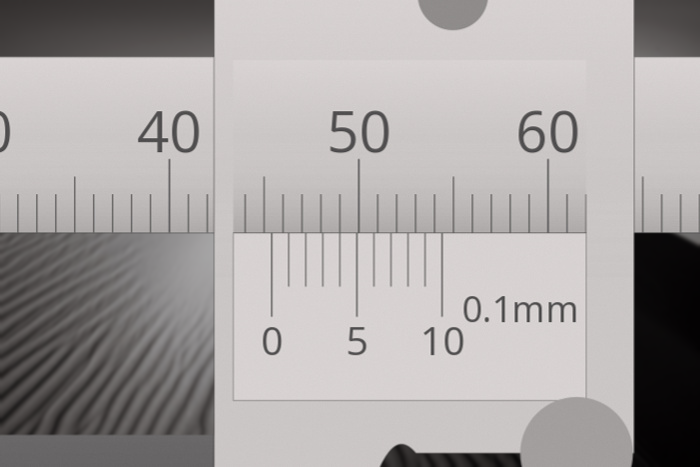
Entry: mm 45.4
